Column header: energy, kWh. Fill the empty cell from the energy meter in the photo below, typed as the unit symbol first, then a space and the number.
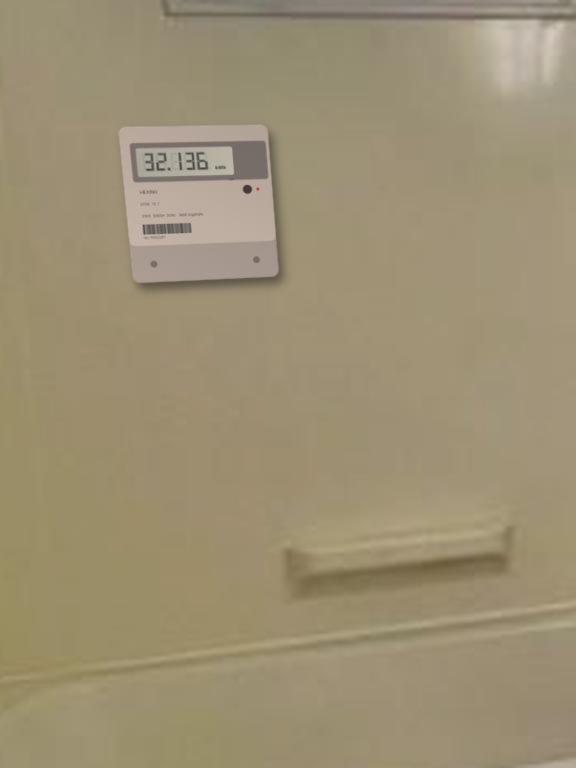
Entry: kWh 32.136
